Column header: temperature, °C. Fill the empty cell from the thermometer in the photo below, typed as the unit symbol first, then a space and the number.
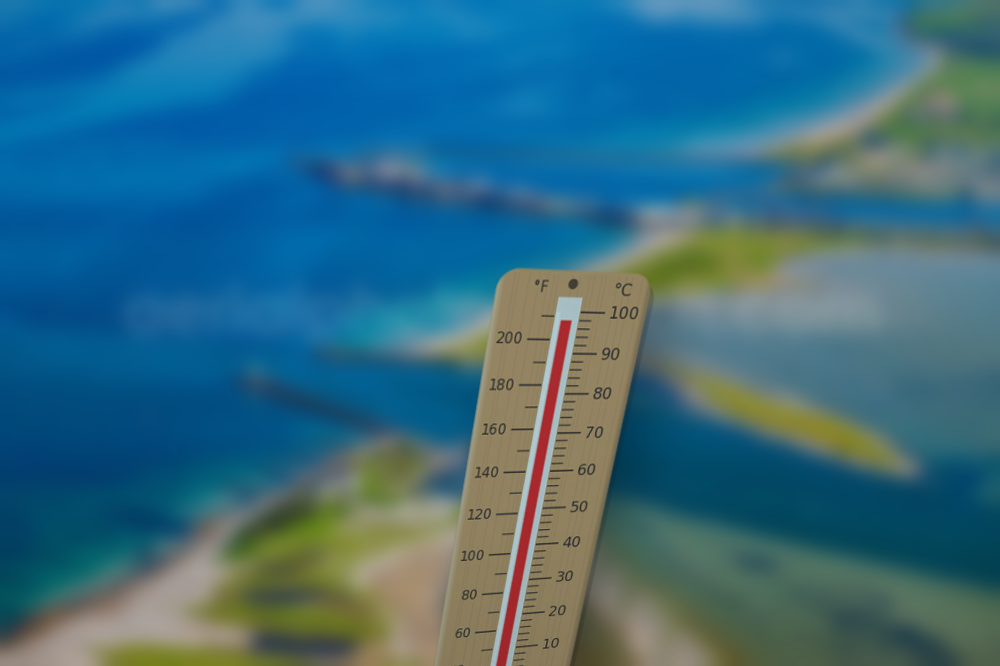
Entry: °C 98
